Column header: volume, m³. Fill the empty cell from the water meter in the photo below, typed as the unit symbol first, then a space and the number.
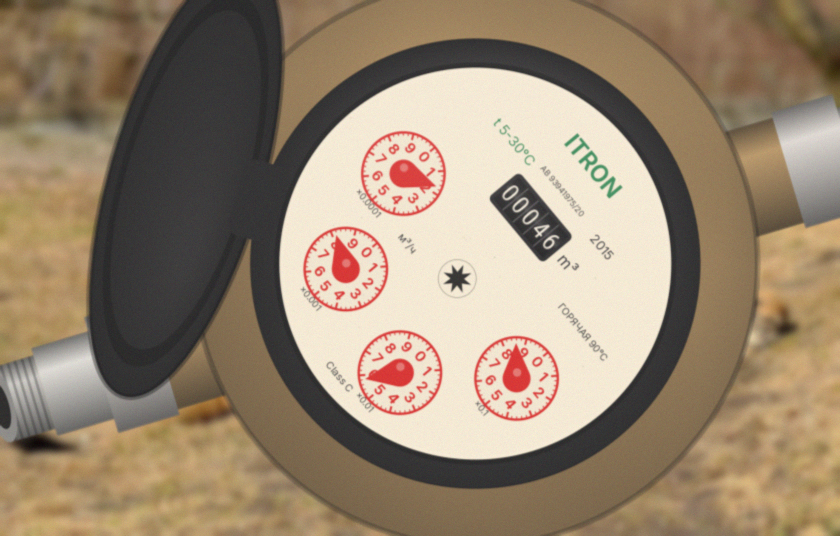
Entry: m³ 46.8581
